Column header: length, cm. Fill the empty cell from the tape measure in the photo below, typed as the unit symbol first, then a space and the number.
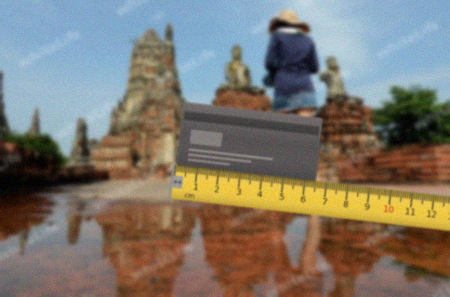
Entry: cm 6.5
